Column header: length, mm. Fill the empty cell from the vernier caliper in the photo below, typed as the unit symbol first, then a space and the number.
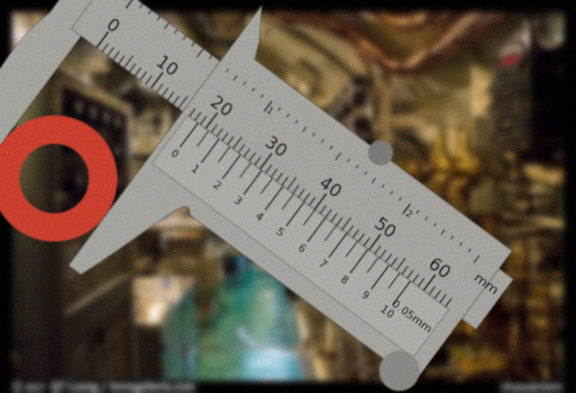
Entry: mm 18.6
